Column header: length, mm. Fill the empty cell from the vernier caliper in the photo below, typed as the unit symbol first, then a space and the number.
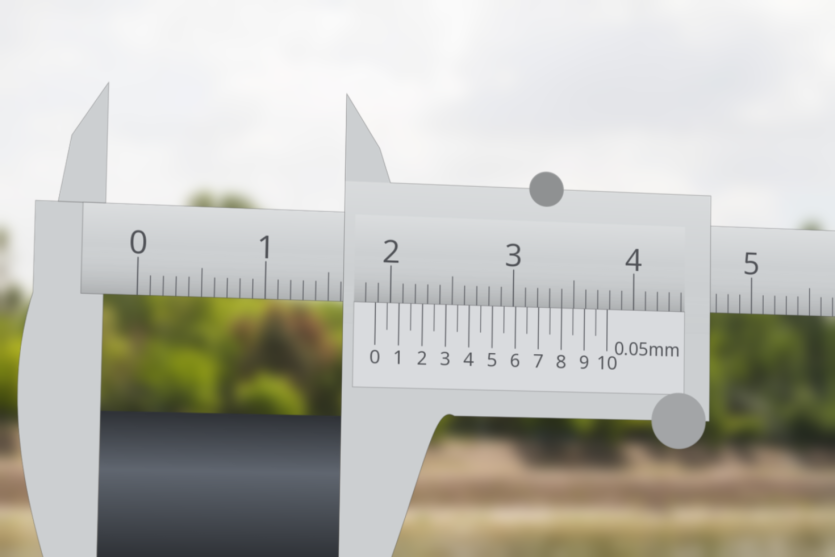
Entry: mm 18.8
